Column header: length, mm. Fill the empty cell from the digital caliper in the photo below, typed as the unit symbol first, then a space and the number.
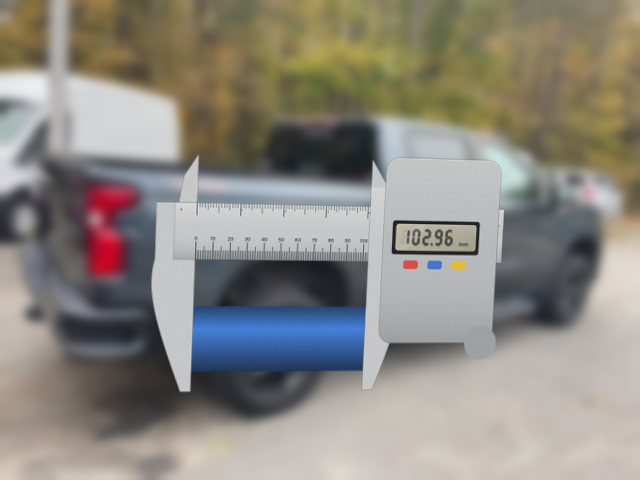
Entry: mm 102.96
